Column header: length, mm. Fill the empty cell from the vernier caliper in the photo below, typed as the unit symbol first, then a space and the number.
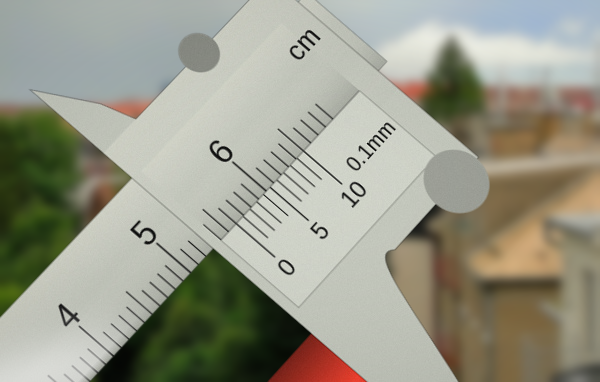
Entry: mm 56.0
